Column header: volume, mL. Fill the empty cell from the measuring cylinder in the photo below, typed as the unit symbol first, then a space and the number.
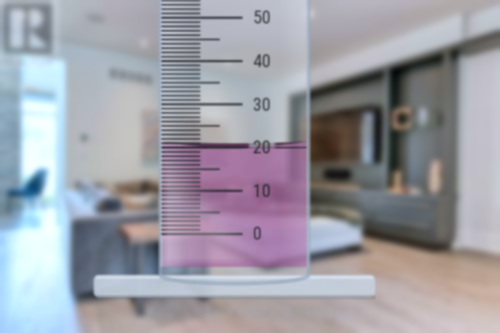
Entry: mL 20
